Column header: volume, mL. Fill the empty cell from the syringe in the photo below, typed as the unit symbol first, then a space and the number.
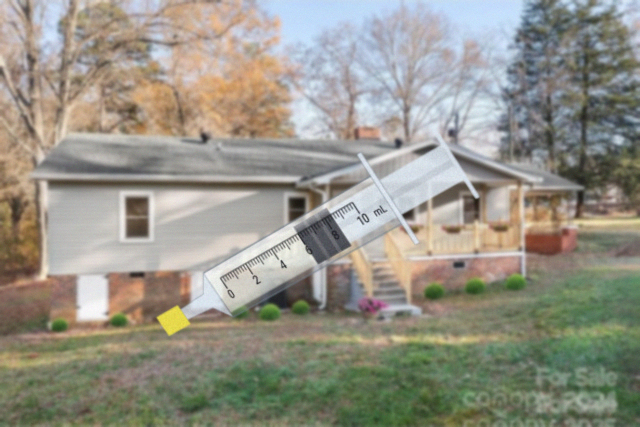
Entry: mL 6
